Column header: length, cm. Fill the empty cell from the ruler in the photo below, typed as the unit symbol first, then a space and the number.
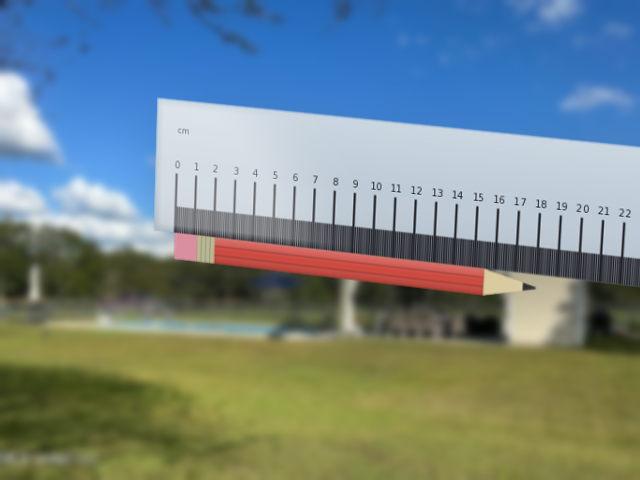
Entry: cm 18
